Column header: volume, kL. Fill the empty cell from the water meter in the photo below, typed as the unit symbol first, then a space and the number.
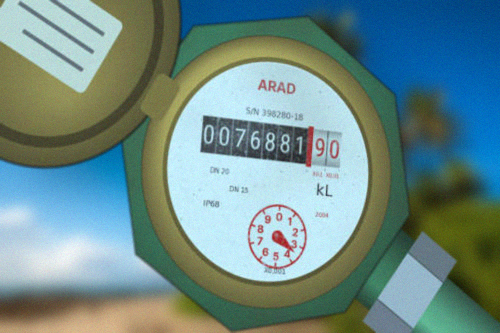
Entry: kL 76881.903
